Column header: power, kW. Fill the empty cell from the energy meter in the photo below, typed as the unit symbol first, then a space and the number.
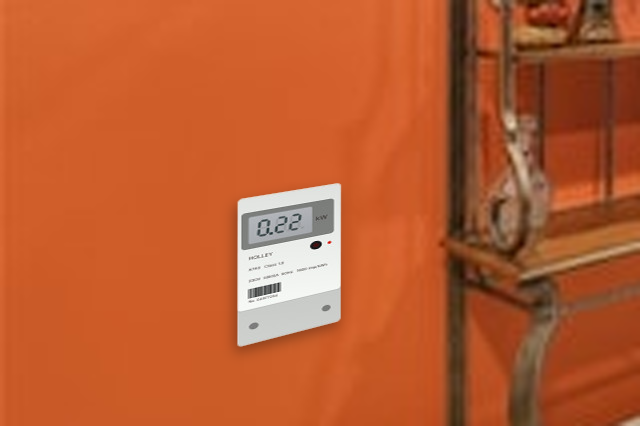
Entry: kW 0.22
